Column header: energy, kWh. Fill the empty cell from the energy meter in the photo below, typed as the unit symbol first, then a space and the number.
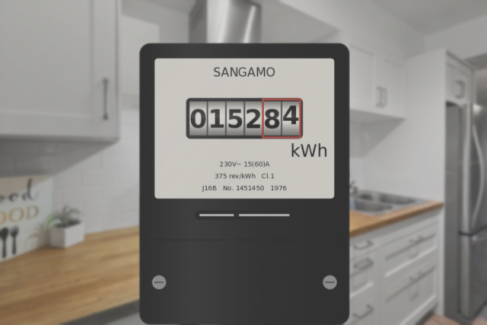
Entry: kWh 152.84
